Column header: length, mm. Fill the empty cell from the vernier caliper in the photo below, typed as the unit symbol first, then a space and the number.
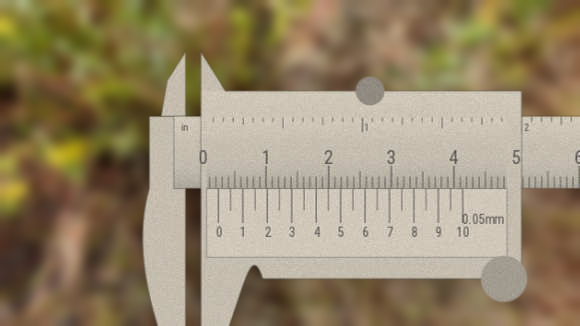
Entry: mm 2.4
